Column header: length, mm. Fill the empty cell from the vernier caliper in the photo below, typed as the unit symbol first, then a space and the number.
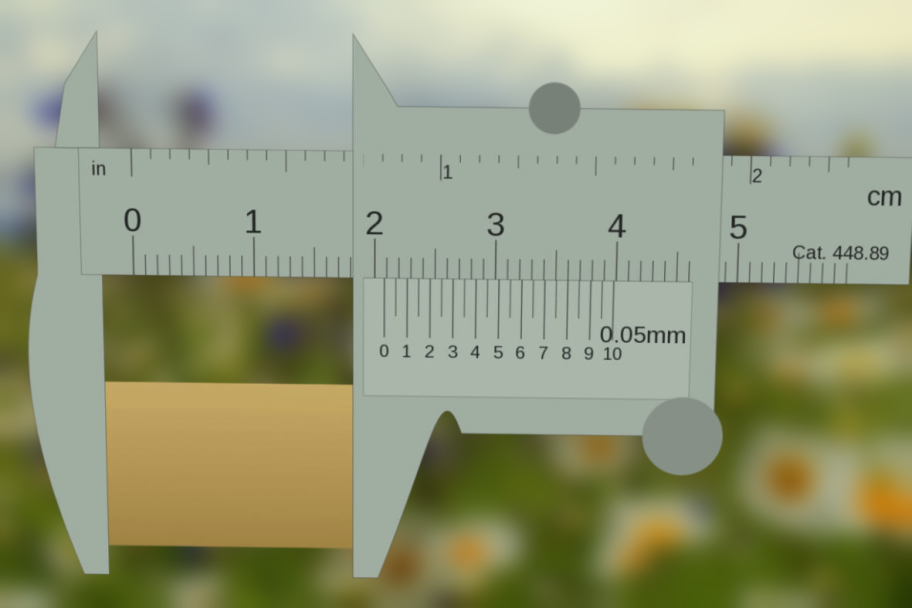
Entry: mm 20.8
